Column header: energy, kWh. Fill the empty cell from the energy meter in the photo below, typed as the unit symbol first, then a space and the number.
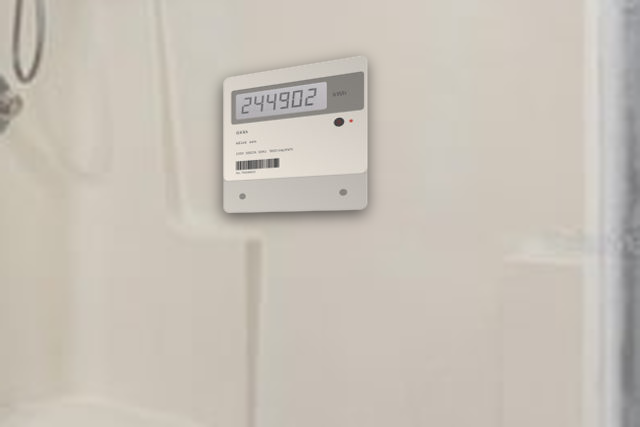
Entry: kWh 244902
